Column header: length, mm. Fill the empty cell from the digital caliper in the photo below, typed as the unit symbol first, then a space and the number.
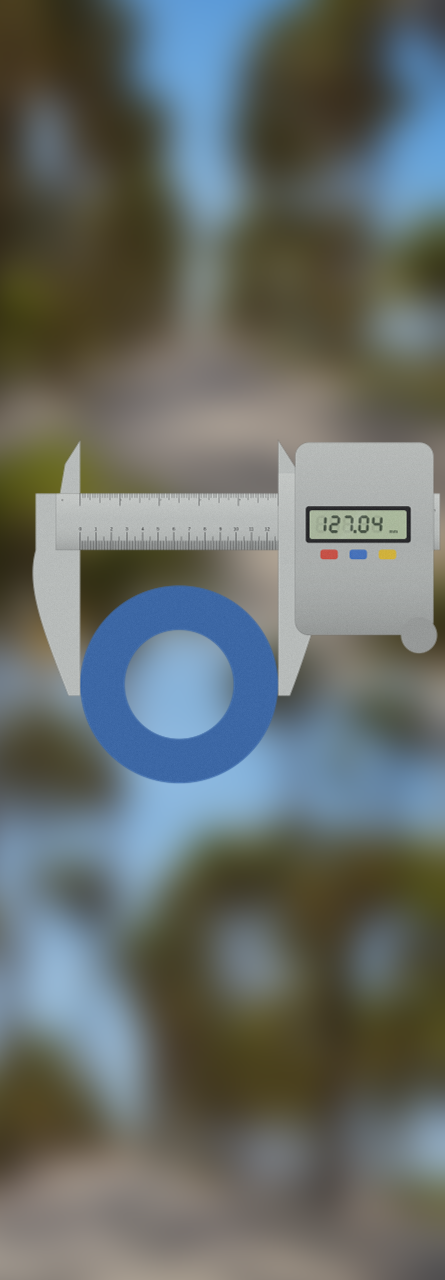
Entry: mm 127.04
